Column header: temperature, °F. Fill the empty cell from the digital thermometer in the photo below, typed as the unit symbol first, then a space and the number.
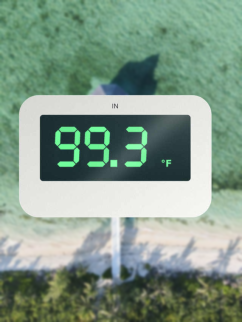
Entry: °F 99.3
